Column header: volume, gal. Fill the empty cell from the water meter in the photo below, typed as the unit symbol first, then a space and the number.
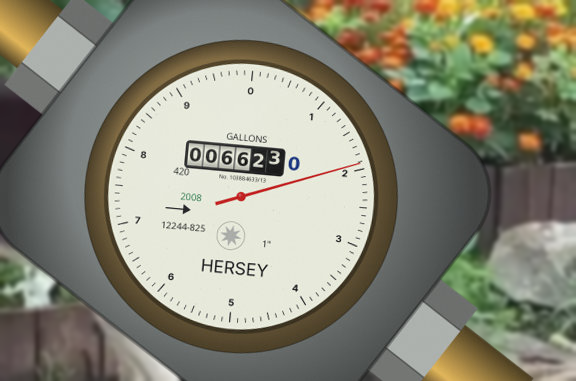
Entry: gal 66231.9
